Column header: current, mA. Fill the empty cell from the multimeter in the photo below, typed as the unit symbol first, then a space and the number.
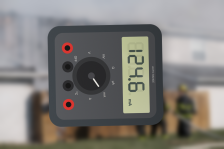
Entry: mA 124.6
